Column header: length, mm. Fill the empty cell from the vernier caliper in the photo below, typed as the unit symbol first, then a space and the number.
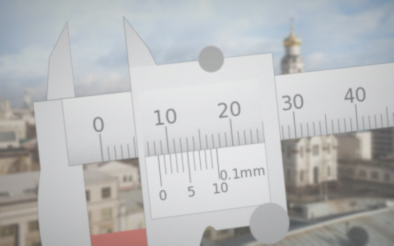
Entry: mm 8.4
